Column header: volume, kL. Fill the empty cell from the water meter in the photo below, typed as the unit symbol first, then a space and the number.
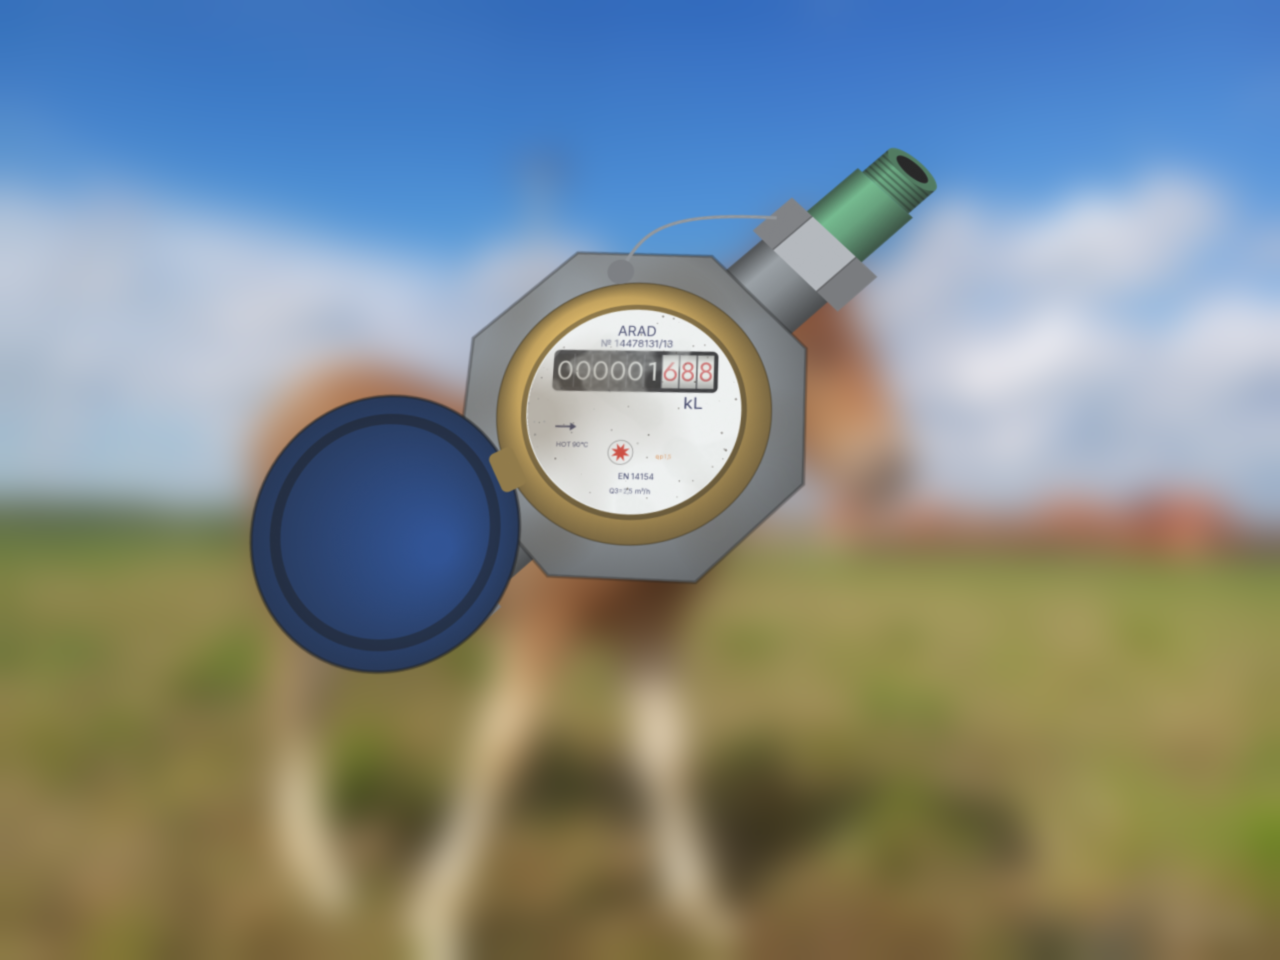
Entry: kL 1.688
